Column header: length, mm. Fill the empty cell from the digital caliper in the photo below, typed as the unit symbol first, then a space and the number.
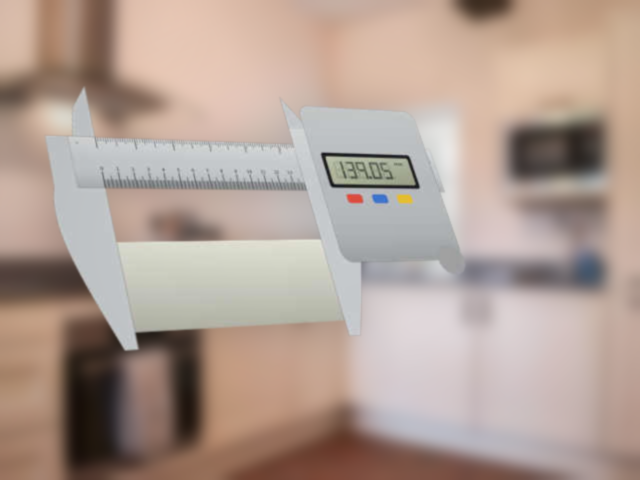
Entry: mm 139.05
